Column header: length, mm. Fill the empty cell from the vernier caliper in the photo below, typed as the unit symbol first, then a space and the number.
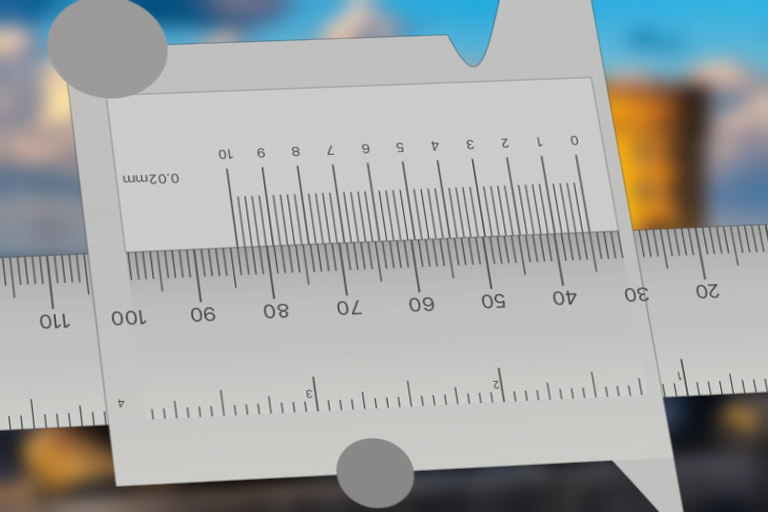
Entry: mm 35.0
